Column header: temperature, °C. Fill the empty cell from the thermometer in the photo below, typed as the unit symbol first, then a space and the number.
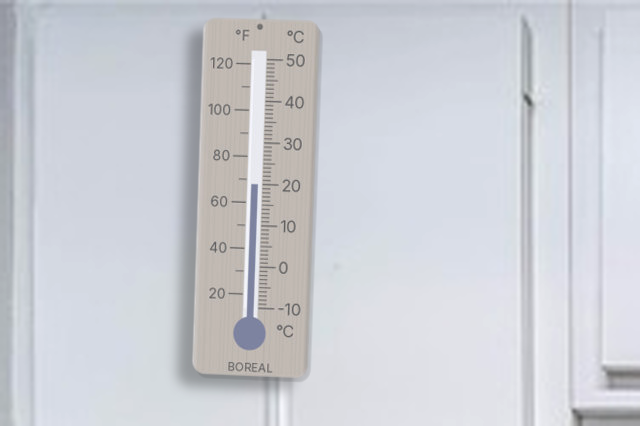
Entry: °C 20
